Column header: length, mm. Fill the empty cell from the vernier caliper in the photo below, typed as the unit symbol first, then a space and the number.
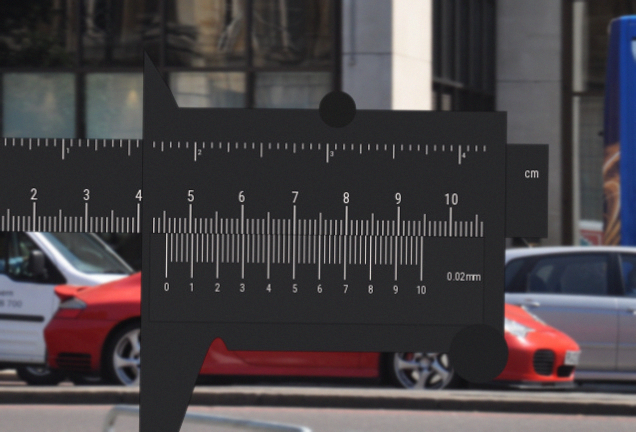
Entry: mm 45.5
